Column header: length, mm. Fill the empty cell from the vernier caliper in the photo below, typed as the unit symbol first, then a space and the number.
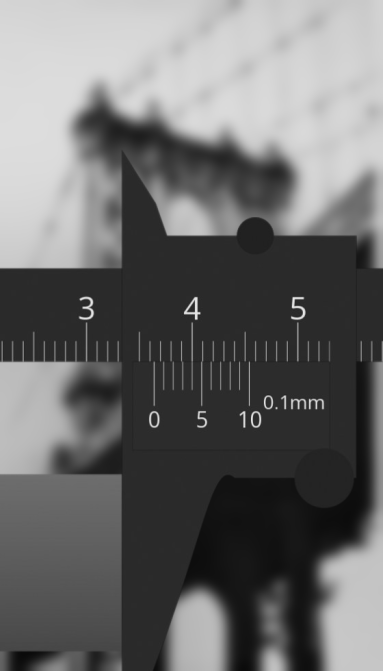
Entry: mm 36.4
